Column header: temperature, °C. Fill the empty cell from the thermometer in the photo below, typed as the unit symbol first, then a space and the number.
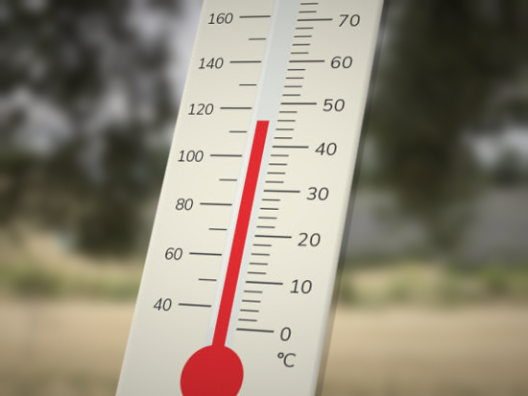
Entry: °C 46
